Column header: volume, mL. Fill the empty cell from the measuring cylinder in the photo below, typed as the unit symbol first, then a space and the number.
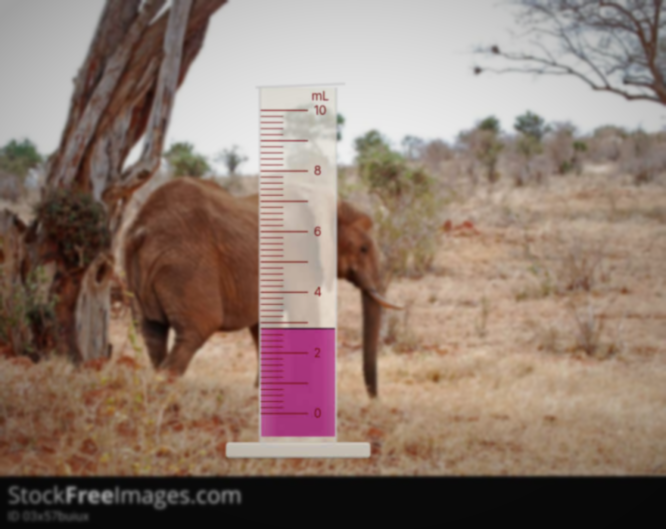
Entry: mL 2.8
